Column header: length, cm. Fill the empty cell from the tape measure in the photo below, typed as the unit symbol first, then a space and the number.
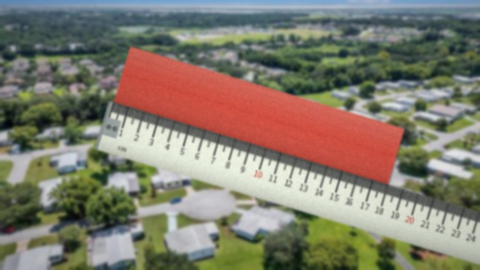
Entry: cm 18
